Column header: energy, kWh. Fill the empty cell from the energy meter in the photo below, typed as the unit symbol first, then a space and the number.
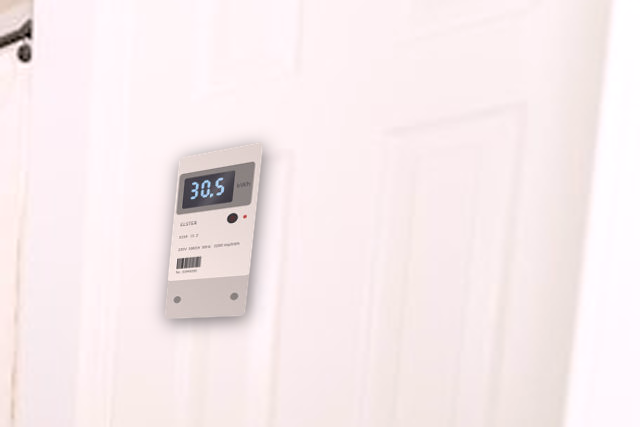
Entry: kWh 30.5
